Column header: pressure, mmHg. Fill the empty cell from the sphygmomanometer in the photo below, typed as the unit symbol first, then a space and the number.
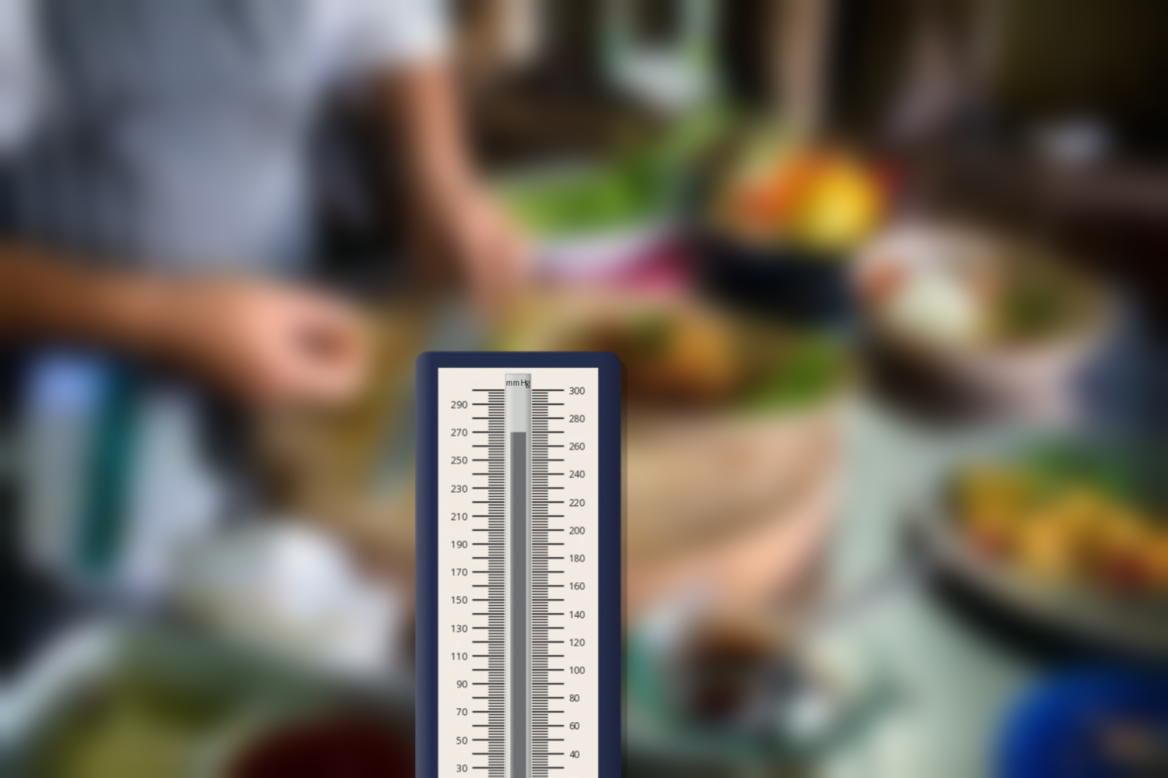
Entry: mmHg 270
